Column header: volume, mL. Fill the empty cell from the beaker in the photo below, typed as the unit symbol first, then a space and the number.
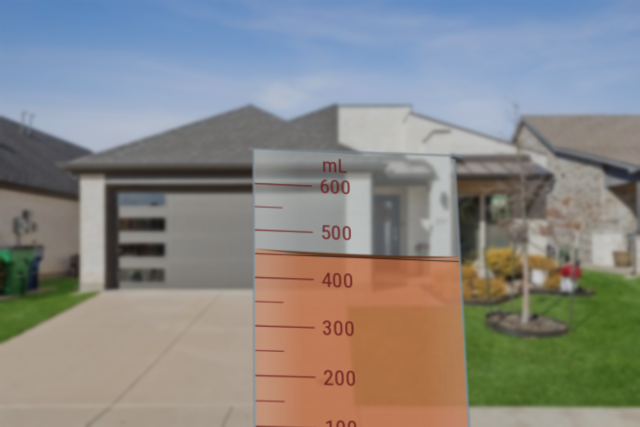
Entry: mL 450
